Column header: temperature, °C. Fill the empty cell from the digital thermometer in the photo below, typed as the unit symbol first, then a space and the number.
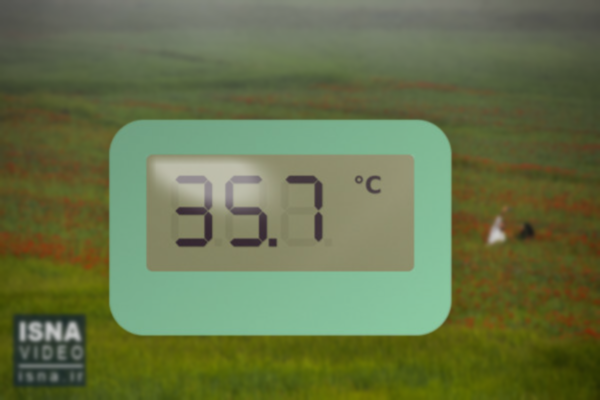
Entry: °C 35.7
